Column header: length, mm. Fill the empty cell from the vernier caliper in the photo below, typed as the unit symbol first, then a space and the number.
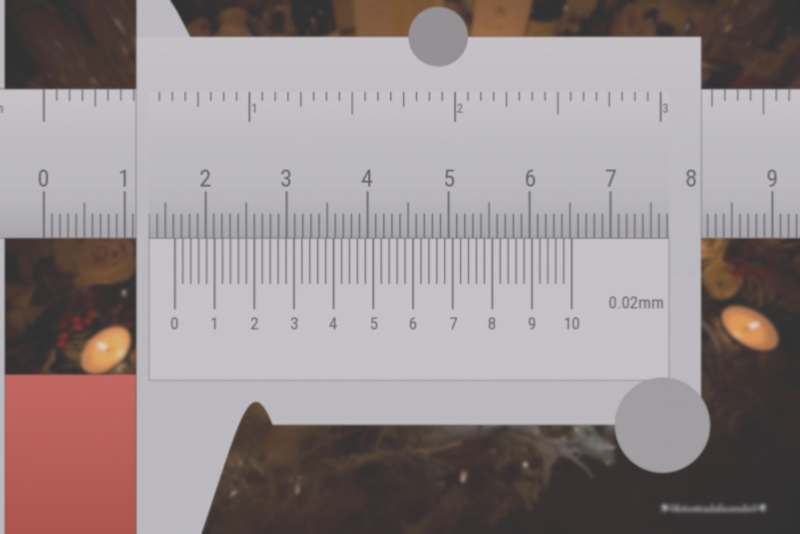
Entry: mm 16.2
